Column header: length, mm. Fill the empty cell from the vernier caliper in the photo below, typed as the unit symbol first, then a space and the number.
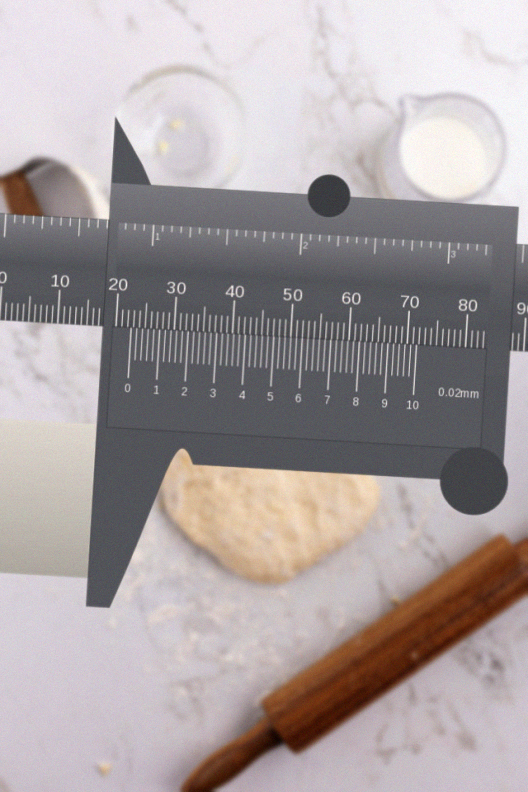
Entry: mm 22.6
